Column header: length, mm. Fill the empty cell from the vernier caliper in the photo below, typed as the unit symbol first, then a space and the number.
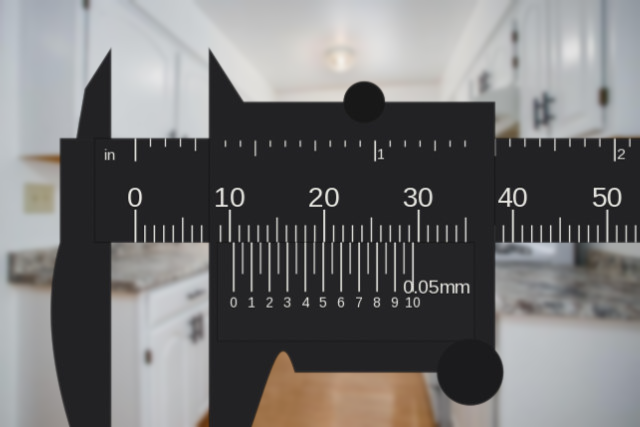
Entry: mm 10.4
